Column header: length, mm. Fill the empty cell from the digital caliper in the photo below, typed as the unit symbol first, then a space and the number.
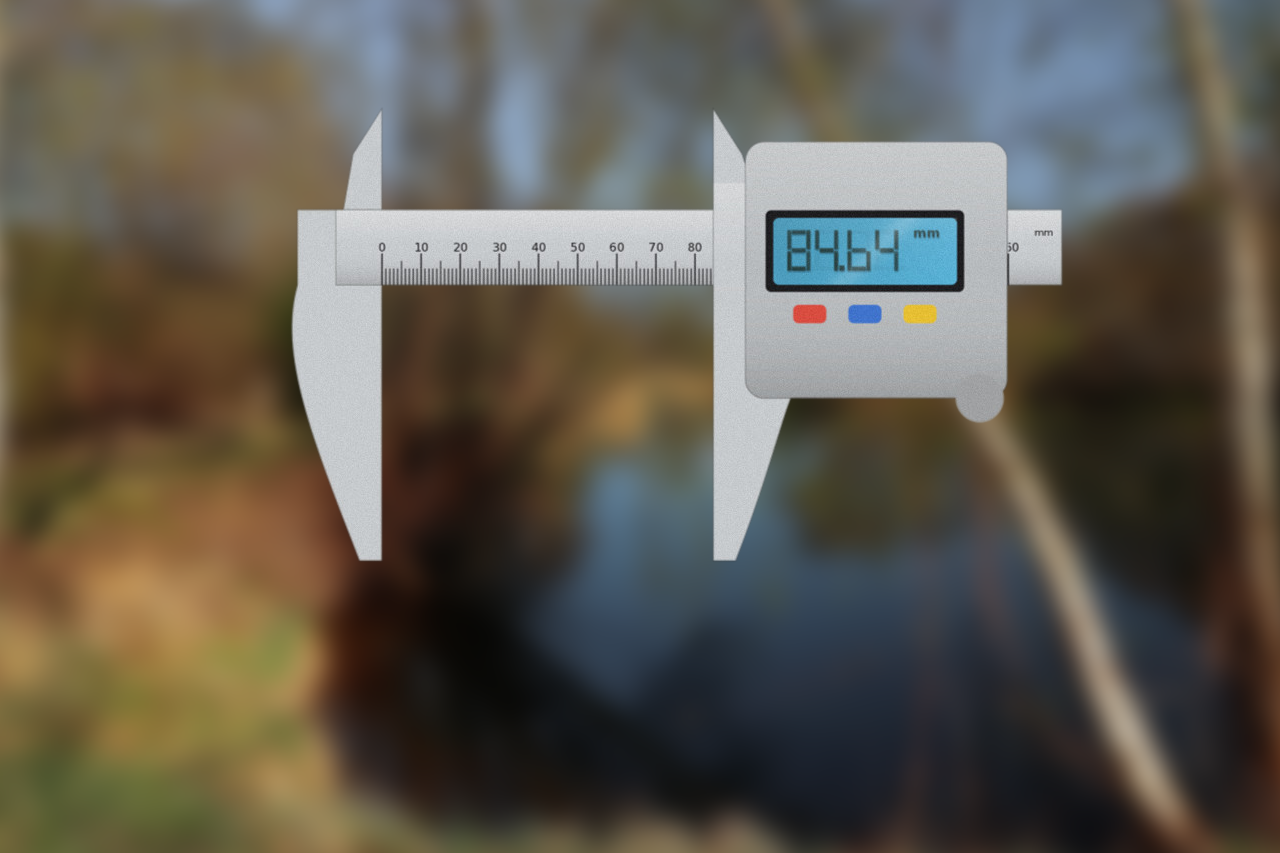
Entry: mm 84.64
